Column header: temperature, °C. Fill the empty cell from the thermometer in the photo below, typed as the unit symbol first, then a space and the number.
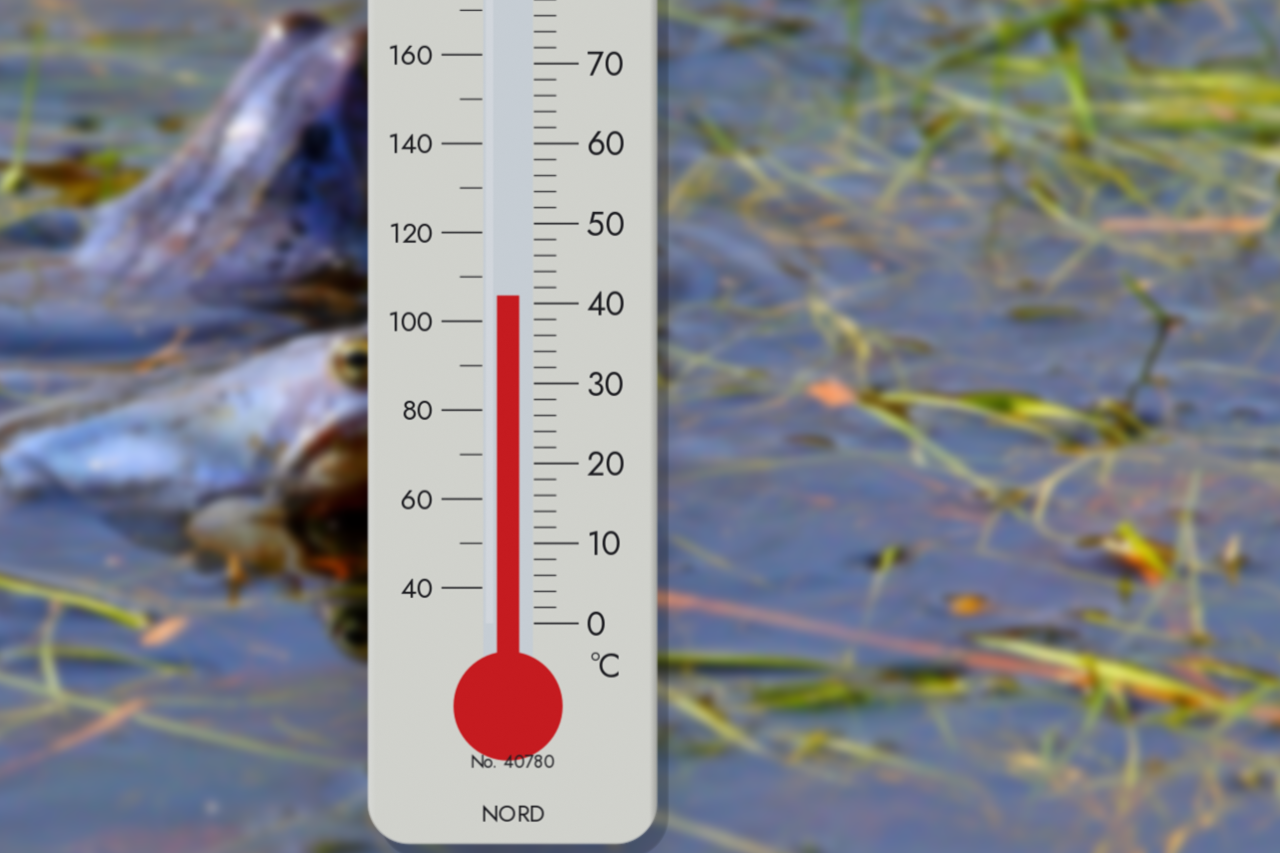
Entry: °C 41
